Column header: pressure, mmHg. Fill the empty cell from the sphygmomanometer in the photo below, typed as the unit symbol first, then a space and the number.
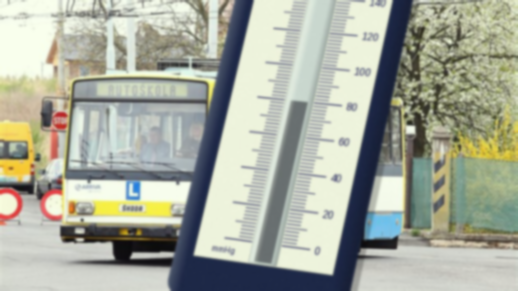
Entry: mmHg 80
